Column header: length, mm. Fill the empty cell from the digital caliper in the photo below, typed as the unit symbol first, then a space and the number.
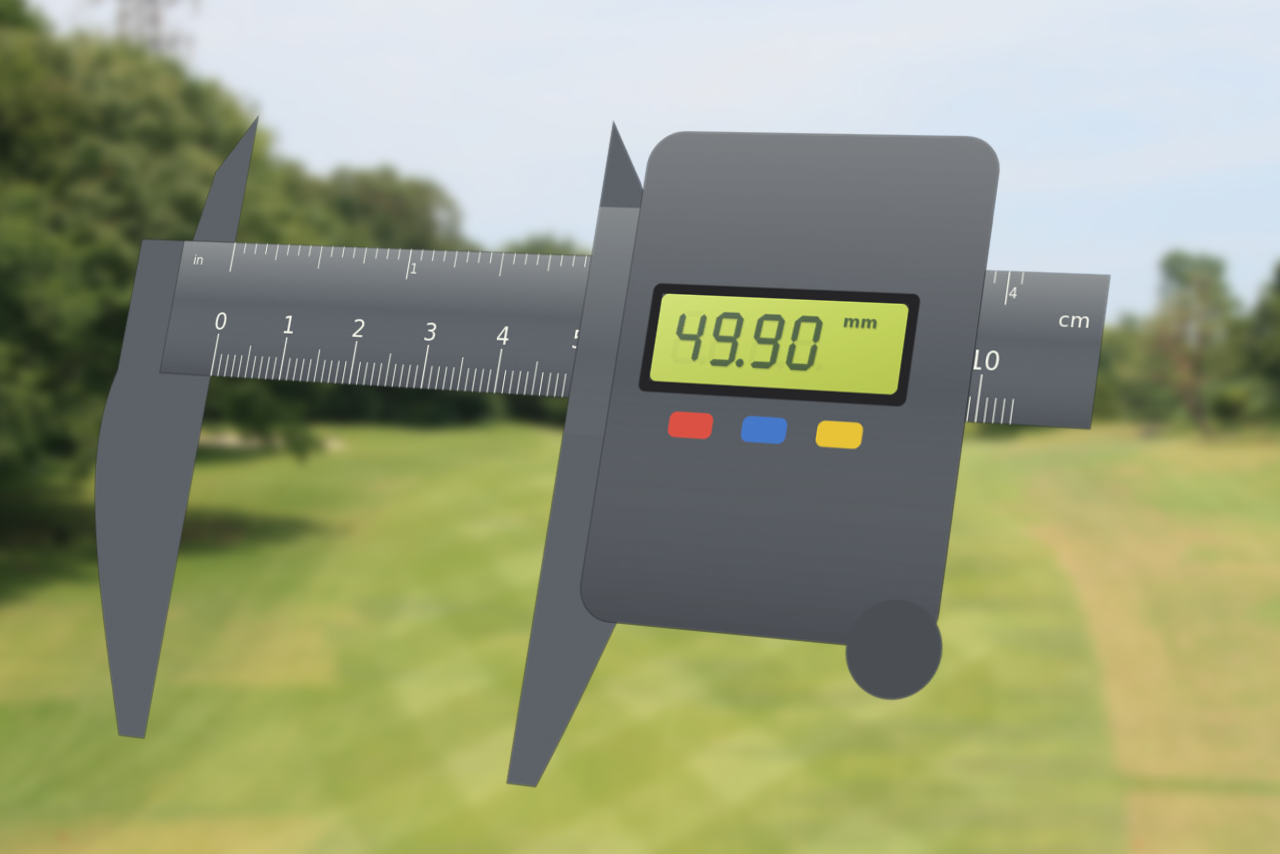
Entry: mm 49.90
